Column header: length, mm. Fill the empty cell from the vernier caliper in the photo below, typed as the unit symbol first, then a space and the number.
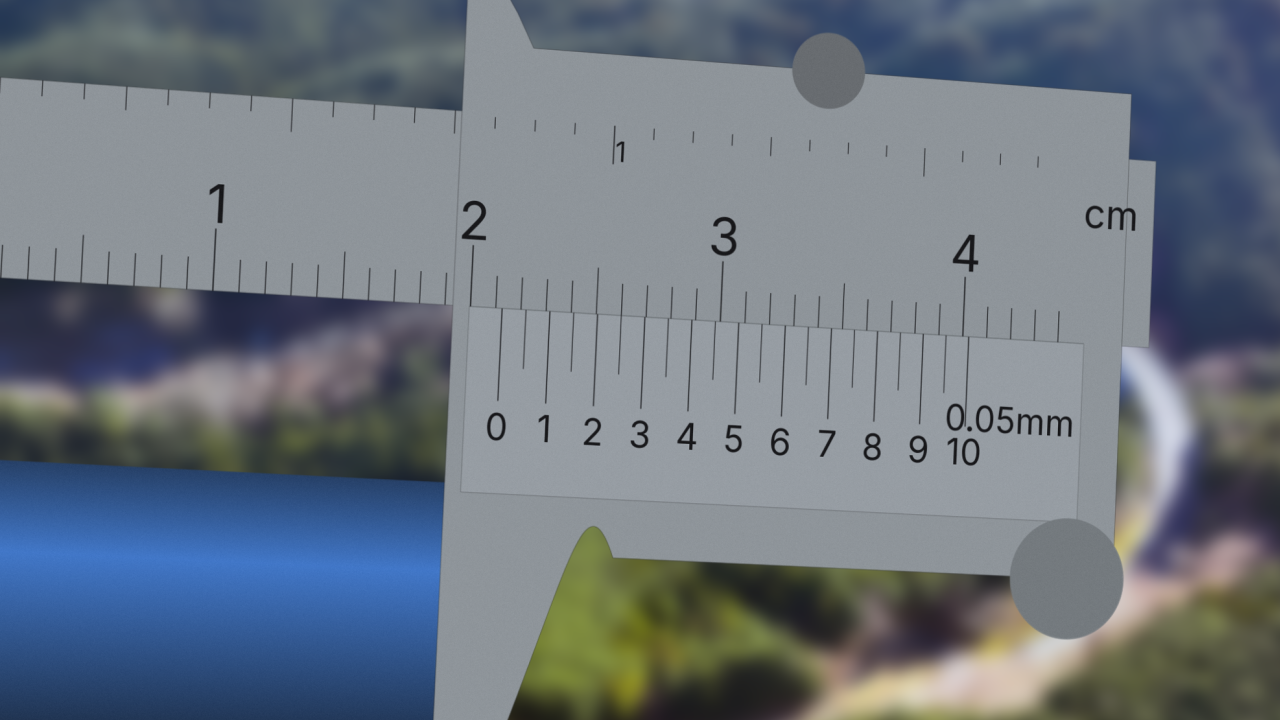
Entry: mm 21.25
